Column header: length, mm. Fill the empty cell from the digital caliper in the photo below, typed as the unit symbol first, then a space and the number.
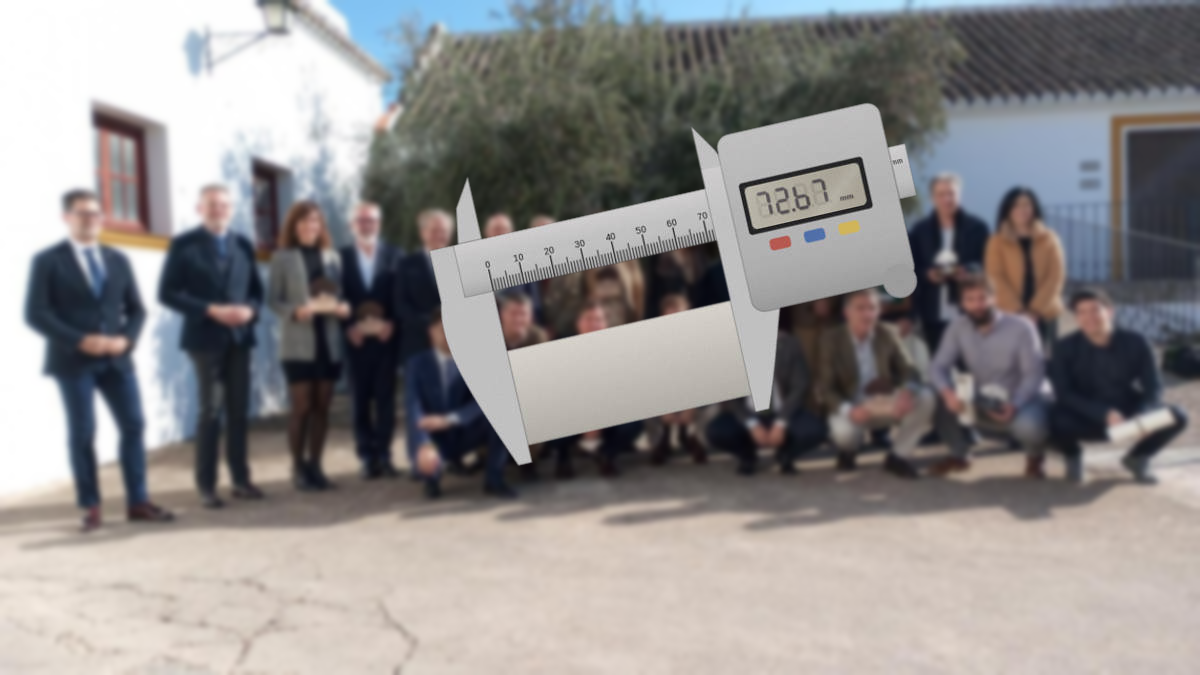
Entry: mm 72.67
